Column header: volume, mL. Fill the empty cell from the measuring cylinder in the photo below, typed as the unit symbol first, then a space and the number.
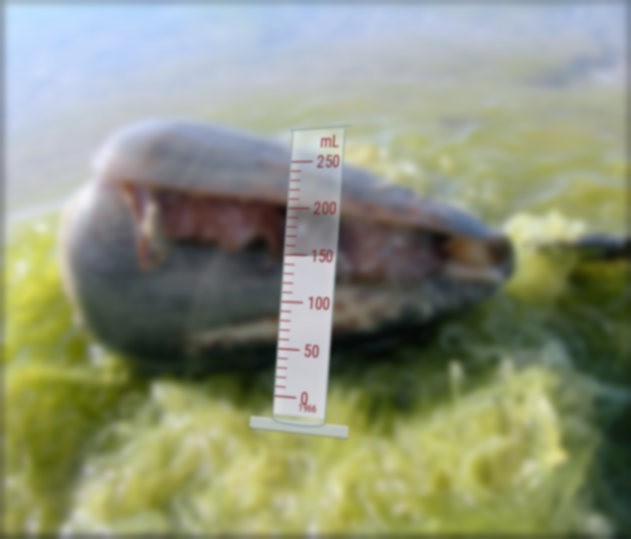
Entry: mL 150
